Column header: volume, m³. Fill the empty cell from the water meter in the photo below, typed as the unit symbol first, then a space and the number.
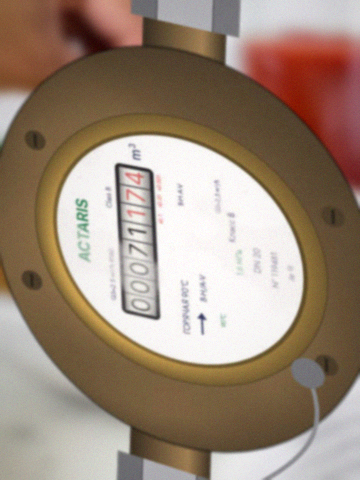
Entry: m³ 71.174
